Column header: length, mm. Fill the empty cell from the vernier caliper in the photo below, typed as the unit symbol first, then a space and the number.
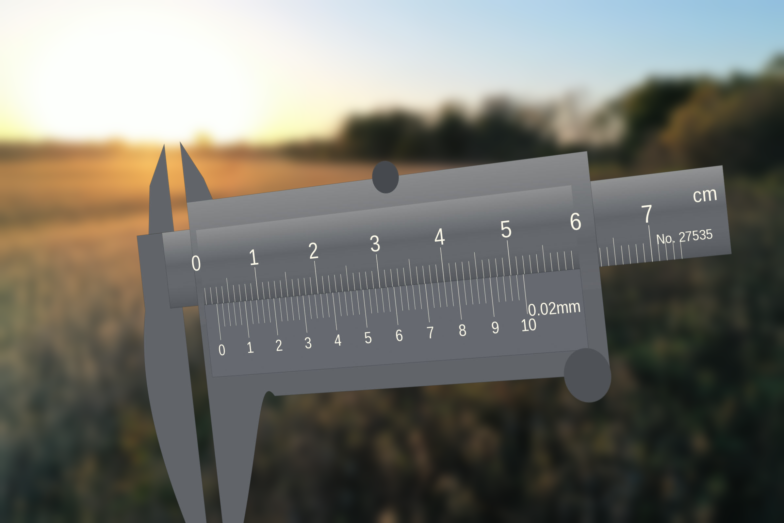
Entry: mm 2.8
